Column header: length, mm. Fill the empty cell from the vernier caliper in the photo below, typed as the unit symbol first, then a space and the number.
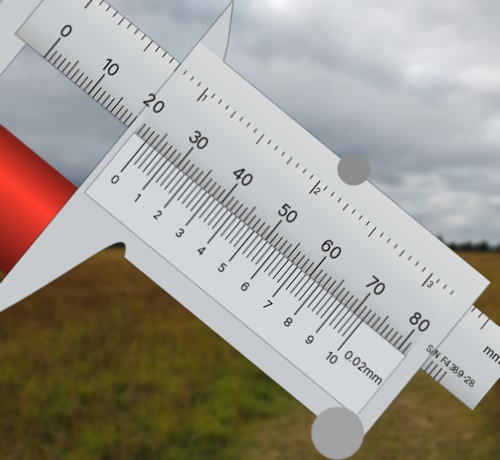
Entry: mm 23.0
